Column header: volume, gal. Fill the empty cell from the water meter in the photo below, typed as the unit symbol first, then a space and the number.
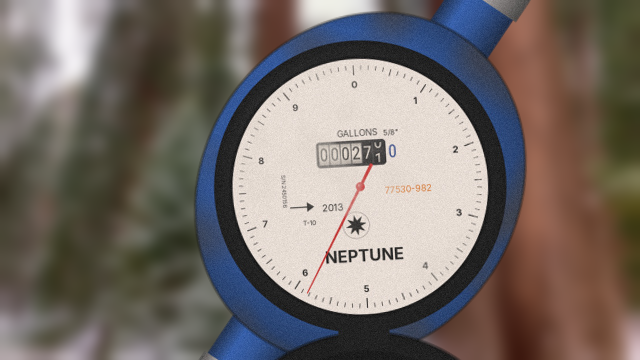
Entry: gal 2705.8
